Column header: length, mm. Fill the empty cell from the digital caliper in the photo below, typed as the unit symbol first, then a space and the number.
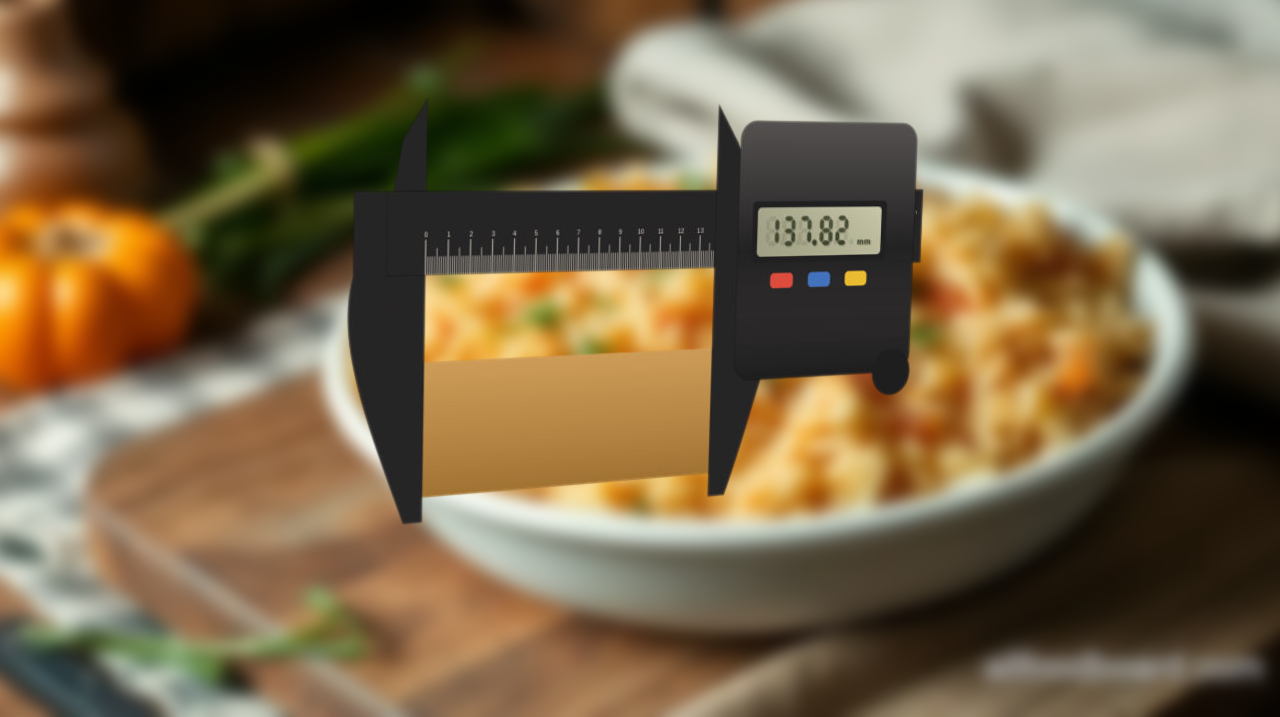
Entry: mm 137.82
